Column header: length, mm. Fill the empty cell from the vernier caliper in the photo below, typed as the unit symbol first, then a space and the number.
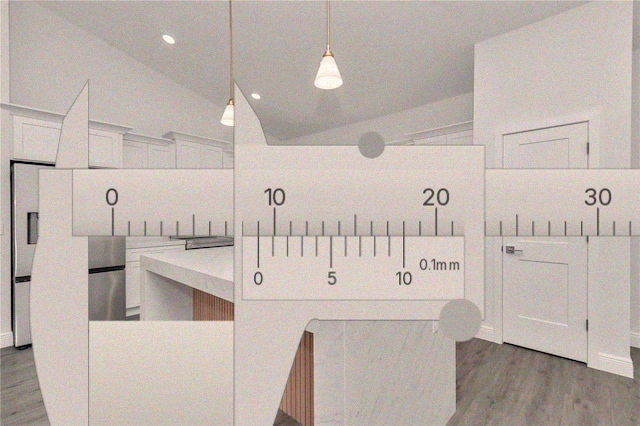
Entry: mm 9.0
